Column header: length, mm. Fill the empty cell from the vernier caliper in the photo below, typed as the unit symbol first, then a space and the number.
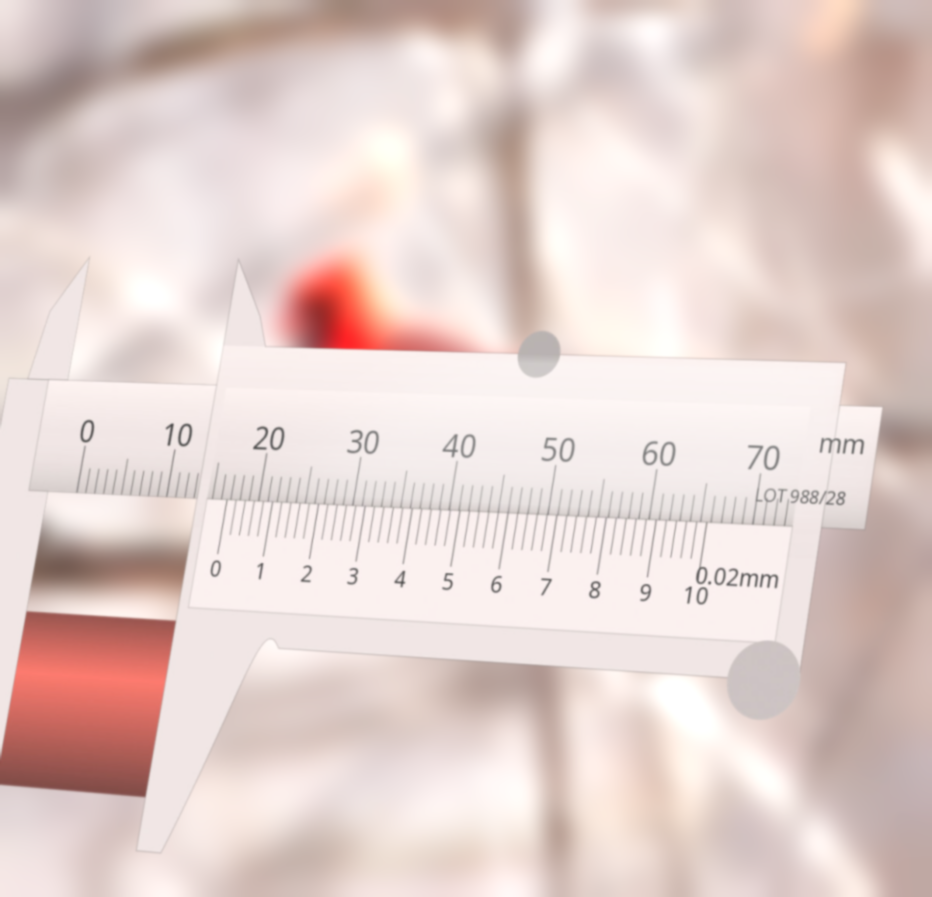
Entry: mm 16.6
